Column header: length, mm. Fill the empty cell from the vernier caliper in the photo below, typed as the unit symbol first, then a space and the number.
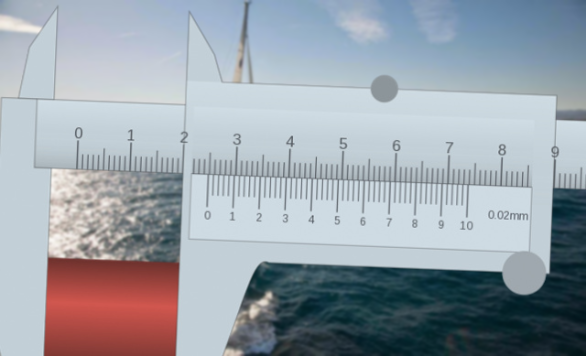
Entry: mm 24.8
